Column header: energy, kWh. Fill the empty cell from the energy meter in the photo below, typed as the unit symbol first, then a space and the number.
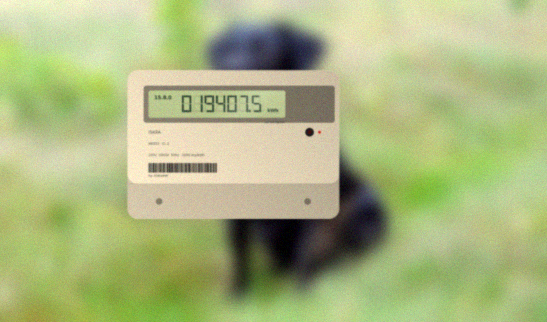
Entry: kWh 19407.5
